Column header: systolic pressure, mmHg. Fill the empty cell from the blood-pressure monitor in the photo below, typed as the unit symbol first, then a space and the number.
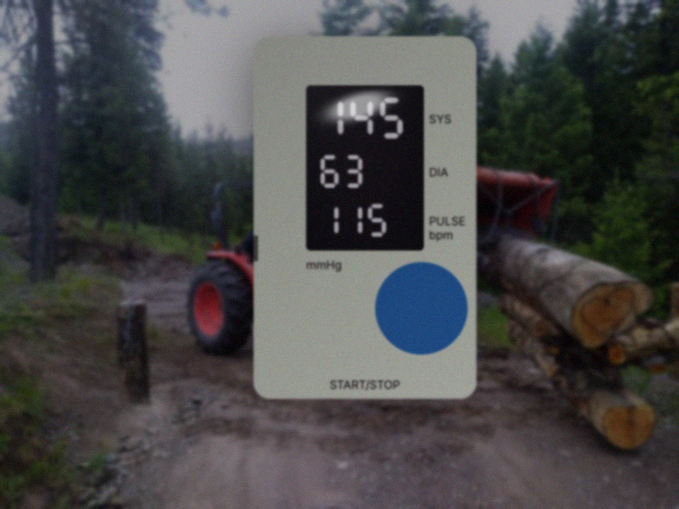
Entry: mmHg 145
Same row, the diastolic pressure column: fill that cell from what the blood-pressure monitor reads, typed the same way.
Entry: mmHg 63
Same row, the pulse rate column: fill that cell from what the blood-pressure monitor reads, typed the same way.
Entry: bpm 115
